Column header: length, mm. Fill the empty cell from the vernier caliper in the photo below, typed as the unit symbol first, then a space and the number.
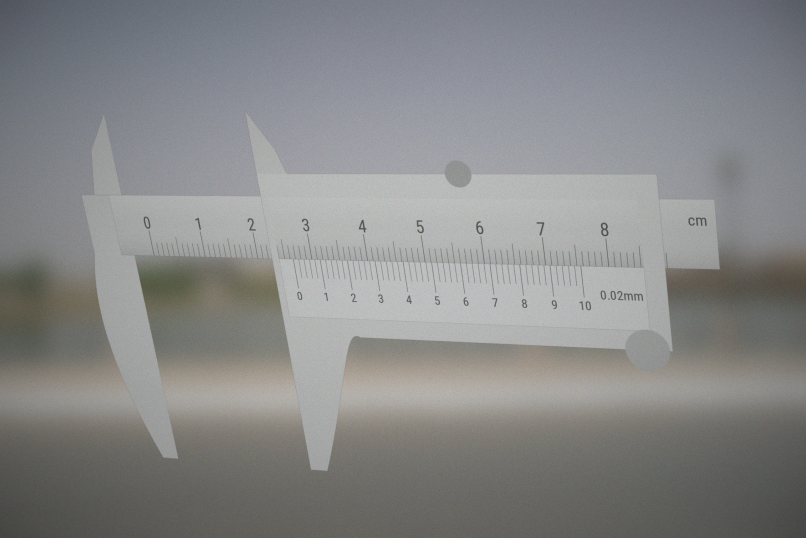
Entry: mm 26.6
